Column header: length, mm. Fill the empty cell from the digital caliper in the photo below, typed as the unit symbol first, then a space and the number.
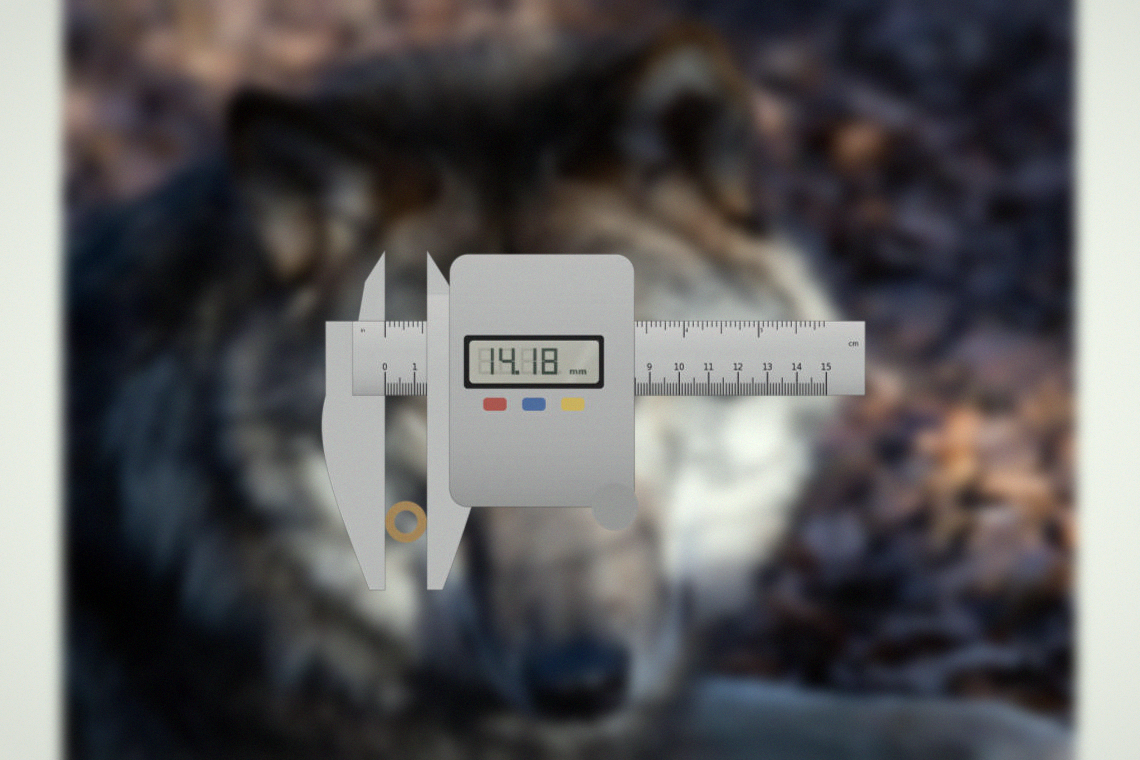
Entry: mm 14.18
